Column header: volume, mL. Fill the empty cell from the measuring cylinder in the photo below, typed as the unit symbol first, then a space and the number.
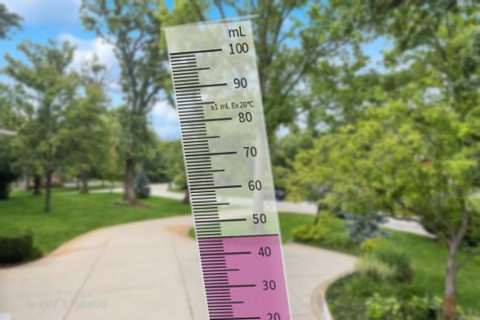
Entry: mL 45
